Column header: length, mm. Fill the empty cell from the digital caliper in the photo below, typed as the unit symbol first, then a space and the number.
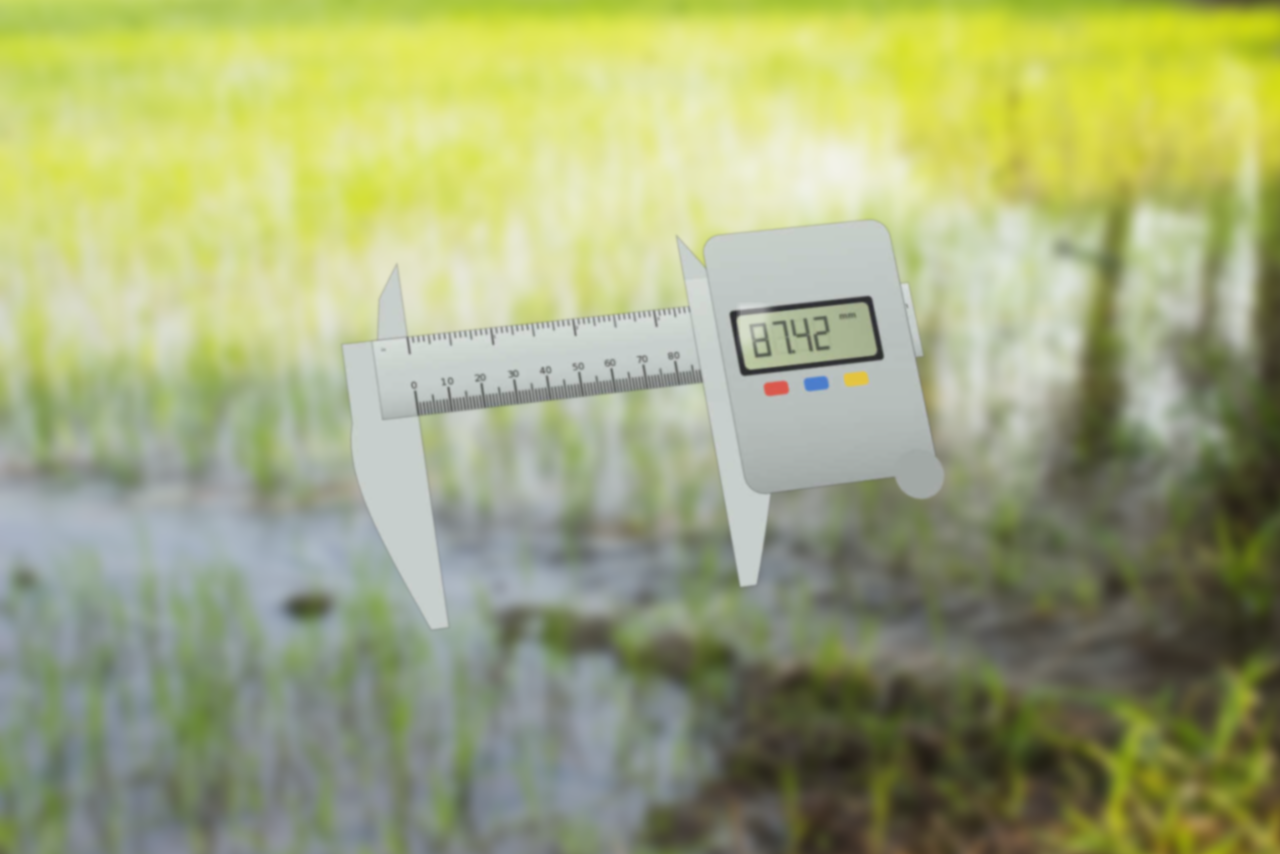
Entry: mm 87.42
